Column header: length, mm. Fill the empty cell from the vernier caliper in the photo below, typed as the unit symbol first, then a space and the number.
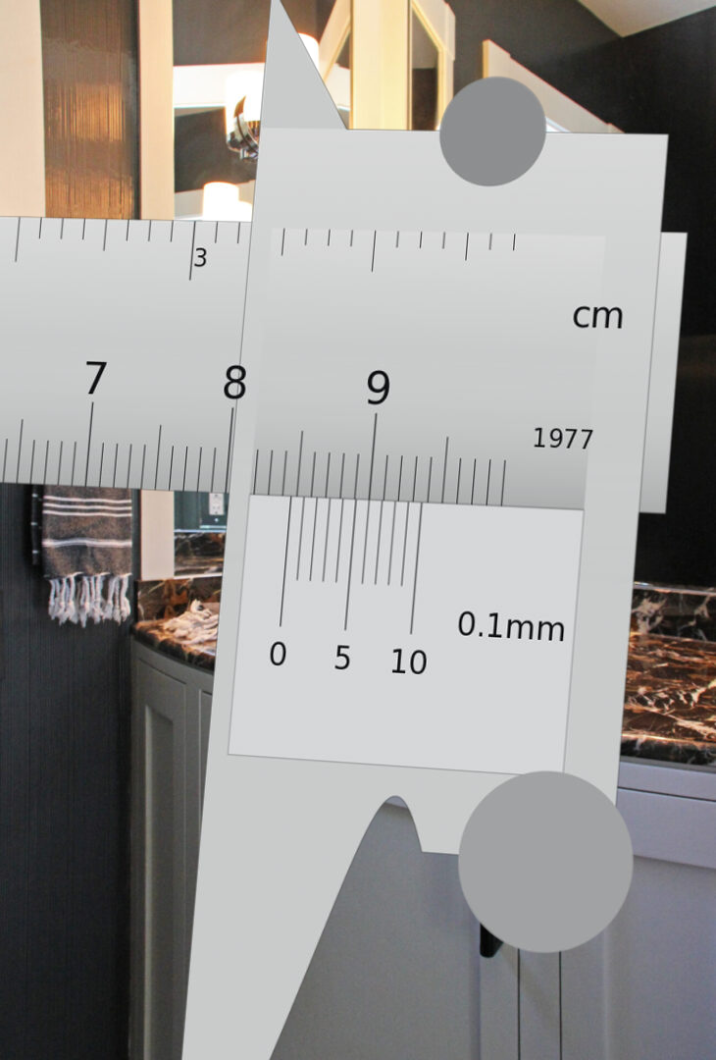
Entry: mm 84.6
